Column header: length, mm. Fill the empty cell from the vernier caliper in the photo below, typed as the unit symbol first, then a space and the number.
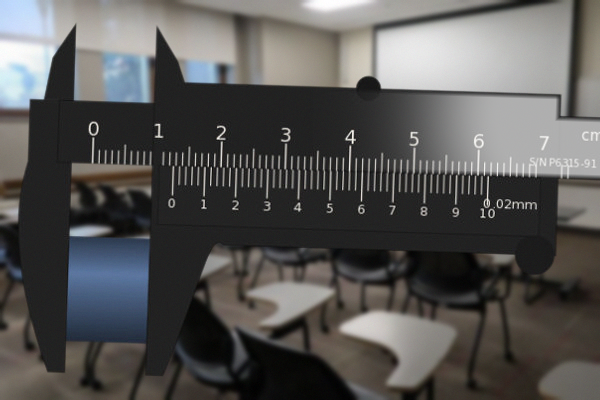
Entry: mm 12.6
